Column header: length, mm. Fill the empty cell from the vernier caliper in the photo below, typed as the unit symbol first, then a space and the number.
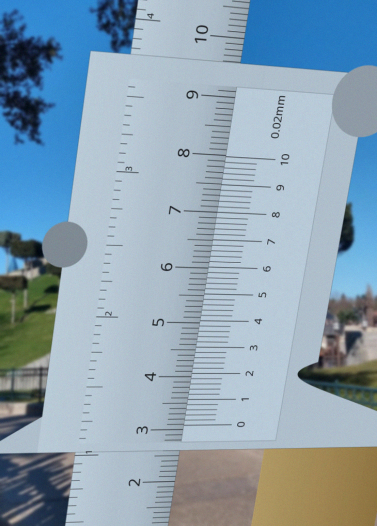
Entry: mm 30.8
